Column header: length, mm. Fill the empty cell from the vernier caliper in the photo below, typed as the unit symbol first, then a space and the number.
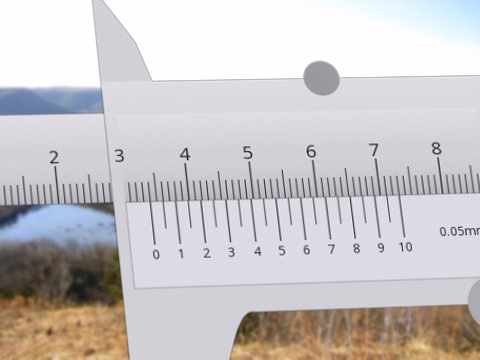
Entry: mm 34.0
